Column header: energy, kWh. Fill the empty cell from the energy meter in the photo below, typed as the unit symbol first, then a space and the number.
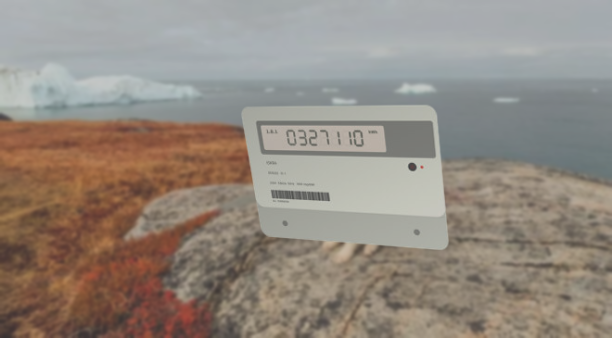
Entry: kWh 327110
